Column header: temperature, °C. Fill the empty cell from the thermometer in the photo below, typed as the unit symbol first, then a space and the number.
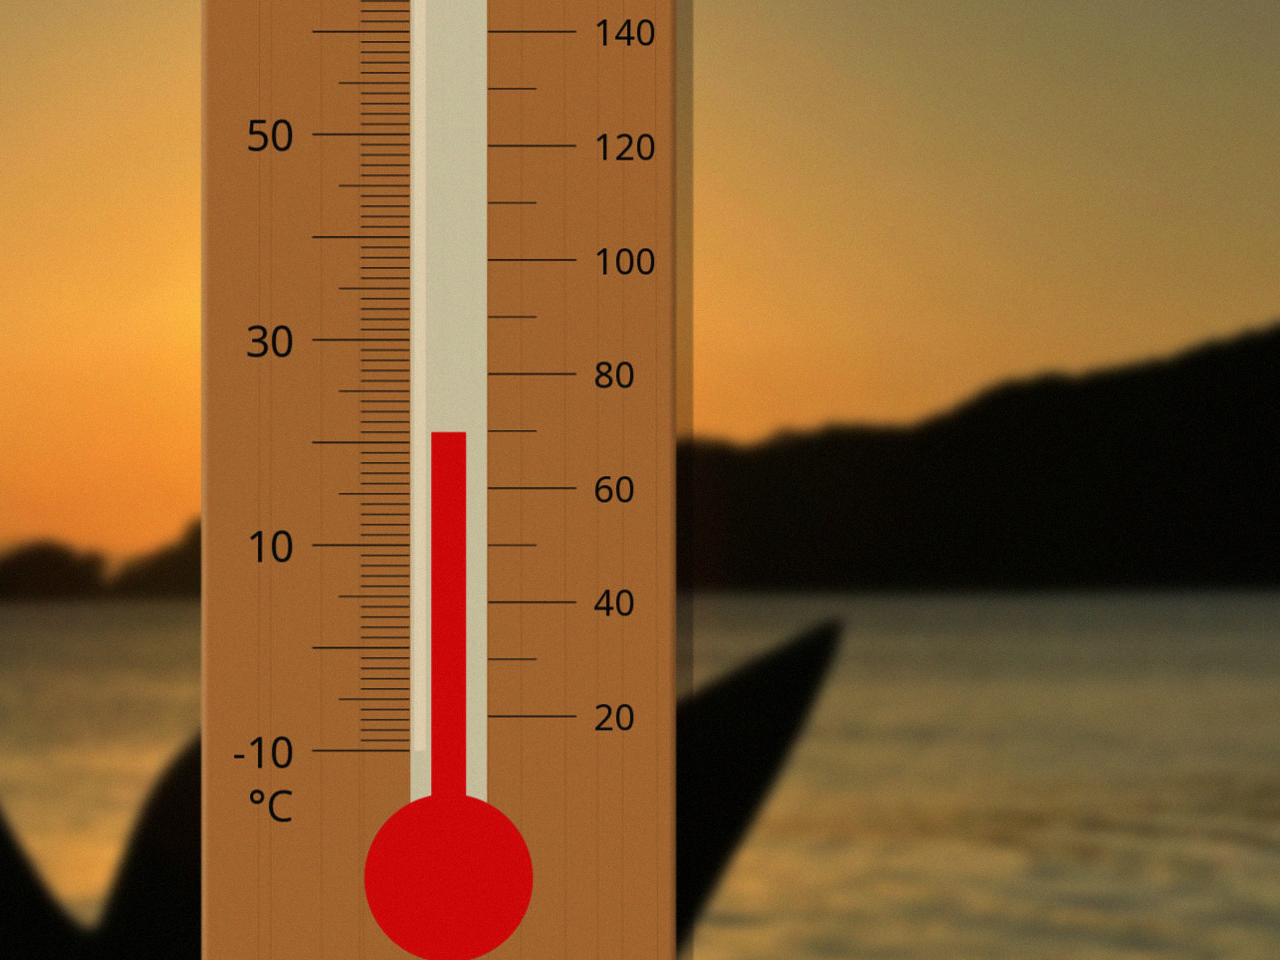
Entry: °C 21
